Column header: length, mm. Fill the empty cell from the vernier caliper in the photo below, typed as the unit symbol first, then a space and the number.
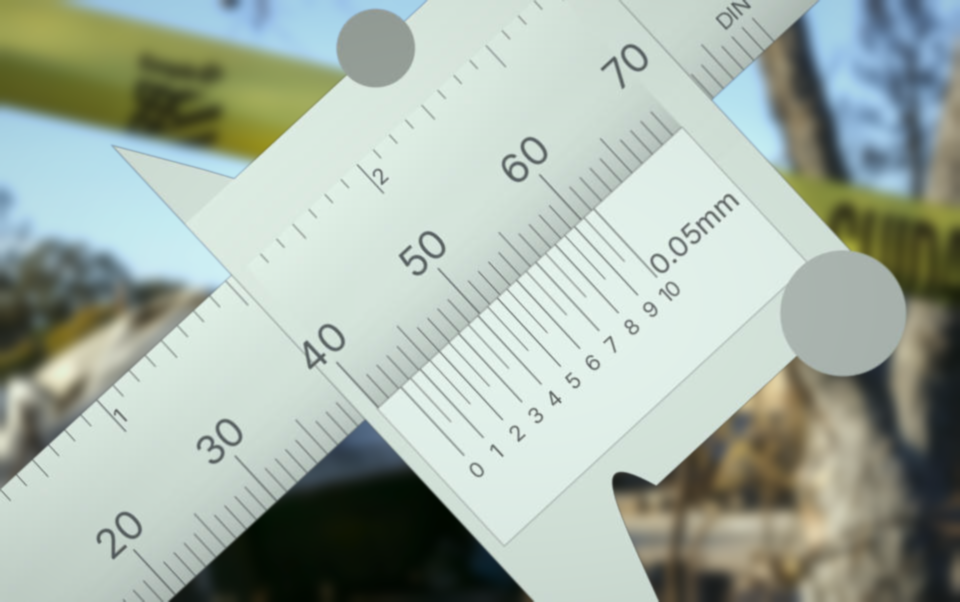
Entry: mm 42.2
